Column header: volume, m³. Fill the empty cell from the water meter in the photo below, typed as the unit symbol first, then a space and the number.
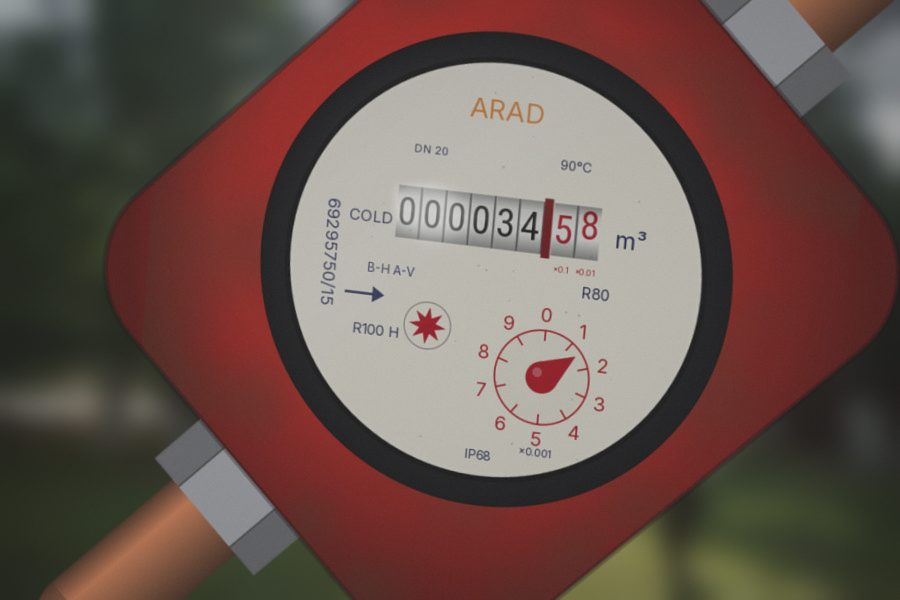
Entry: m³ 34.581
